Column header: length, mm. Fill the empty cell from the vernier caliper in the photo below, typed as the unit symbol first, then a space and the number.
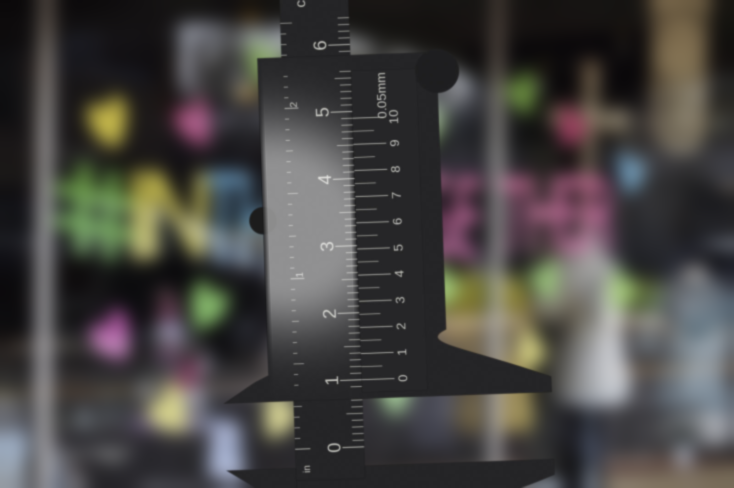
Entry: mm 10.0
